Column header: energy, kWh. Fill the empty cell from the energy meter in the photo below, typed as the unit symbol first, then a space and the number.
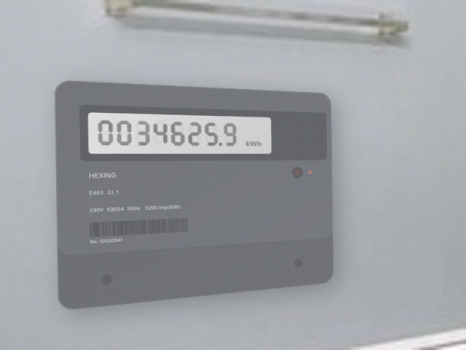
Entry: kWh 34625.9
